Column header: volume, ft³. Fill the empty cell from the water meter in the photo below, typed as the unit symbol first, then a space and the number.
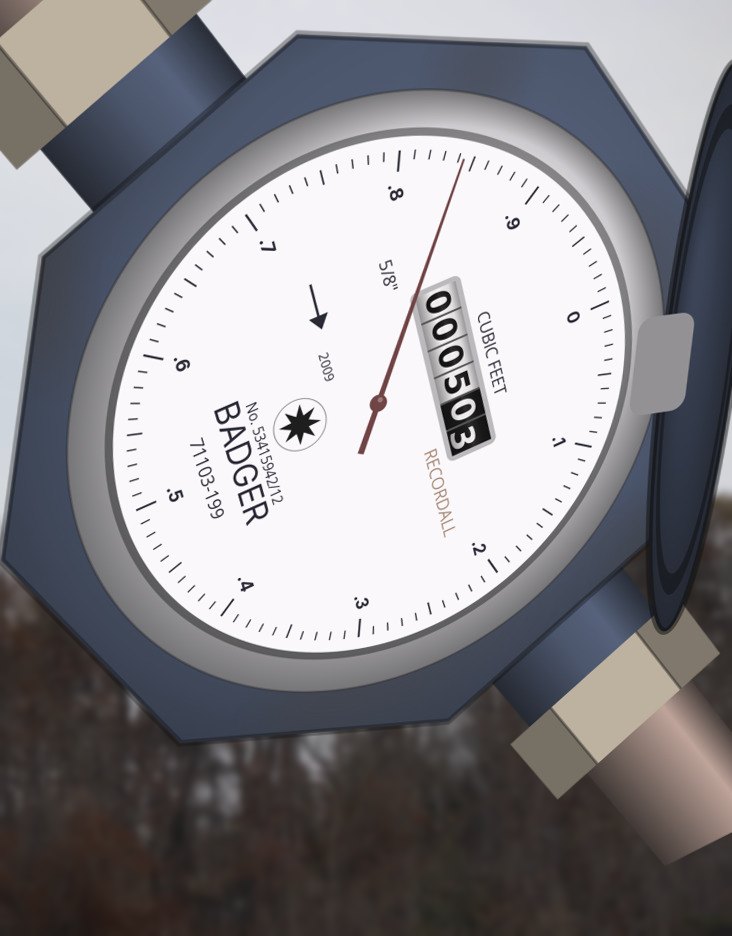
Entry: ft³ 502.84
